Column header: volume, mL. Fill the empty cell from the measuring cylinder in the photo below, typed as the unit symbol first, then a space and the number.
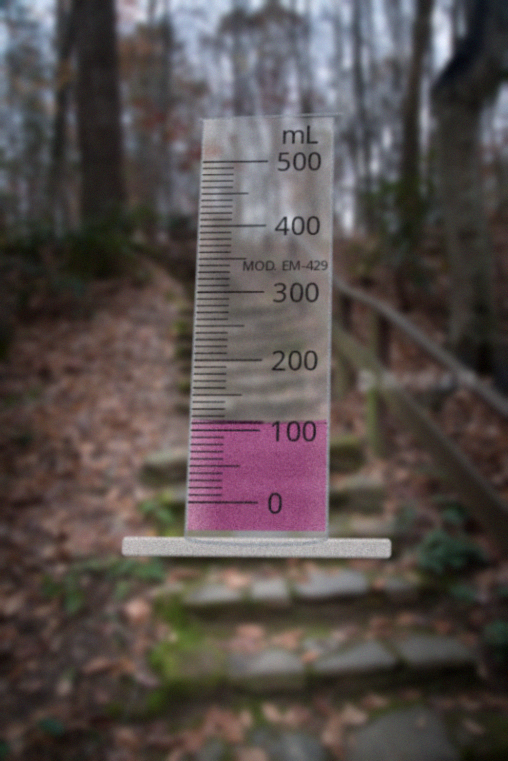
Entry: mL 110
